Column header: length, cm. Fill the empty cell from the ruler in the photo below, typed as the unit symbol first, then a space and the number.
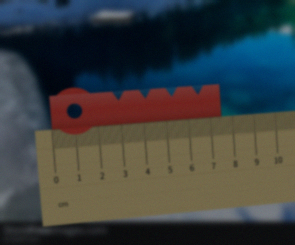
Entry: cm 7.5
